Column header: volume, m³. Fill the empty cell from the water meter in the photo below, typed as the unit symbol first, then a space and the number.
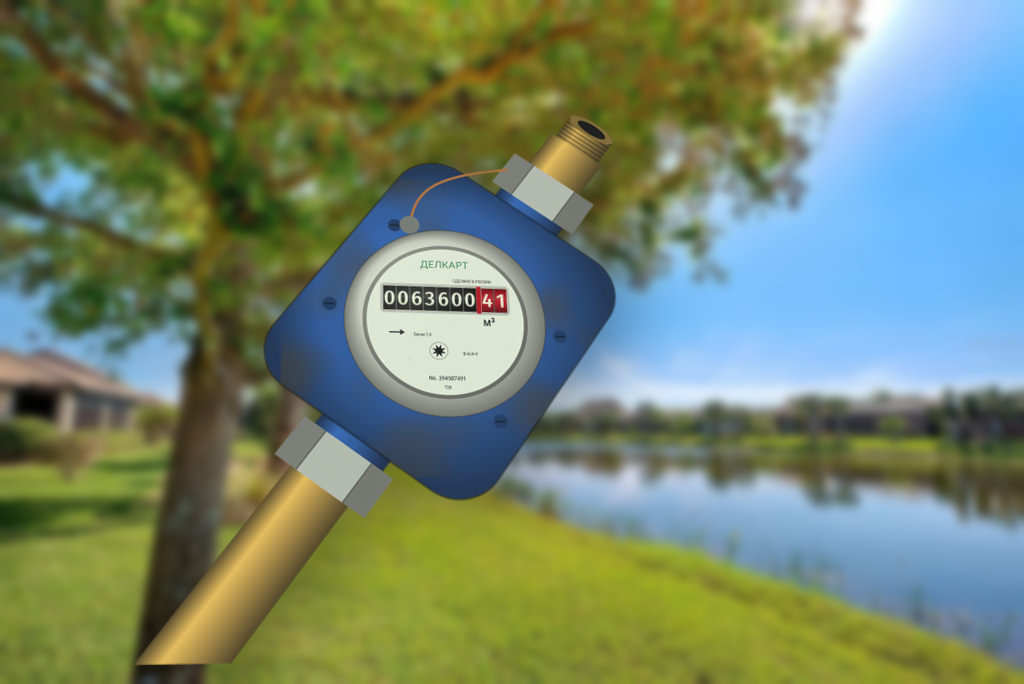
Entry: m³ 63600.41
